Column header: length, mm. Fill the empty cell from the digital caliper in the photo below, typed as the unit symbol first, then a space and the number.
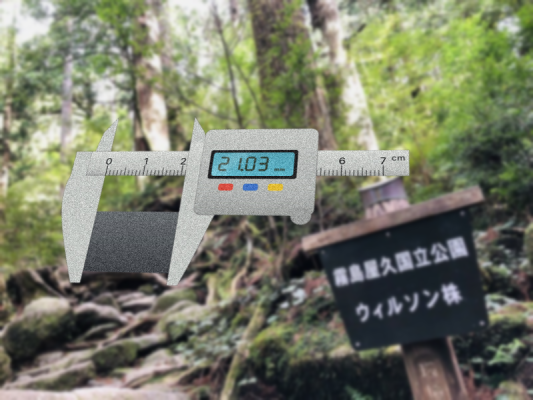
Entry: mm 21.03
